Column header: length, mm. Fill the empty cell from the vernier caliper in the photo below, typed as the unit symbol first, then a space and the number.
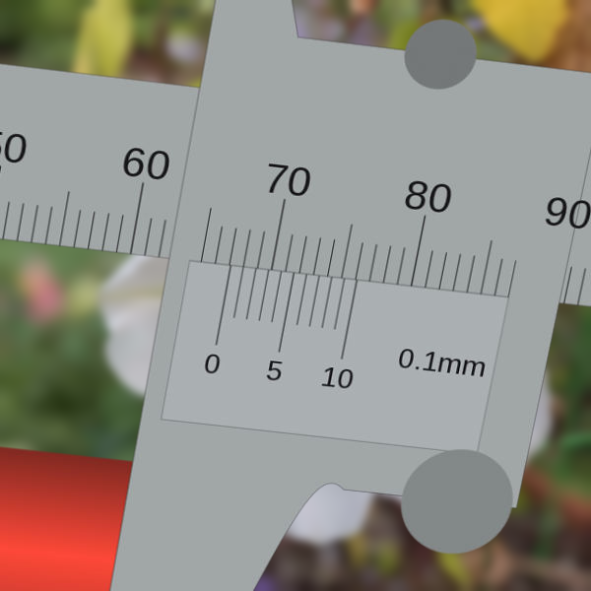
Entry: mm 67.1
